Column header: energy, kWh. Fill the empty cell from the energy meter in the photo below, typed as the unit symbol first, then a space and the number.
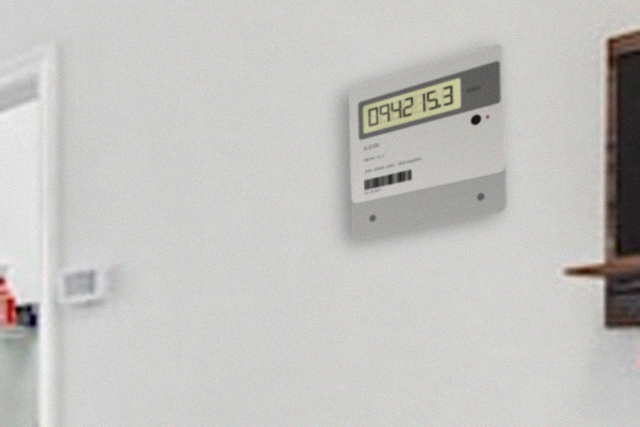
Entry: kWh 94215.3
